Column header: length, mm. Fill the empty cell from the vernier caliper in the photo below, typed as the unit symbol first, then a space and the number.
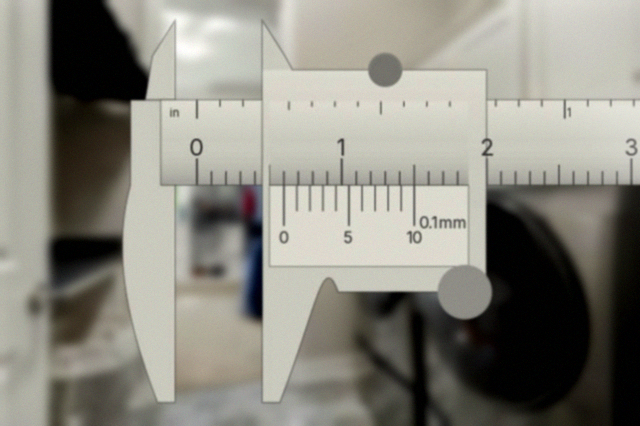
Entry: mm 6.0
